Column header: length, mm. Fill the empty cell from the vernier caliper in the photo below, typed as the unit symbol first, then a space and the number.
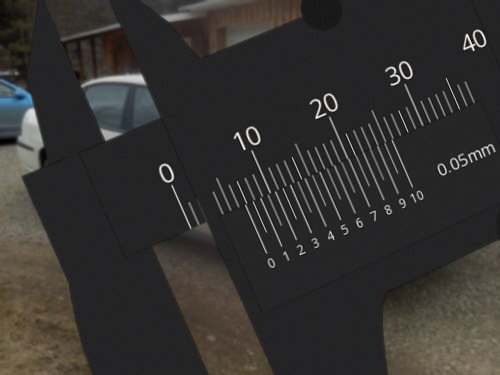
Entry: mm 6.8
